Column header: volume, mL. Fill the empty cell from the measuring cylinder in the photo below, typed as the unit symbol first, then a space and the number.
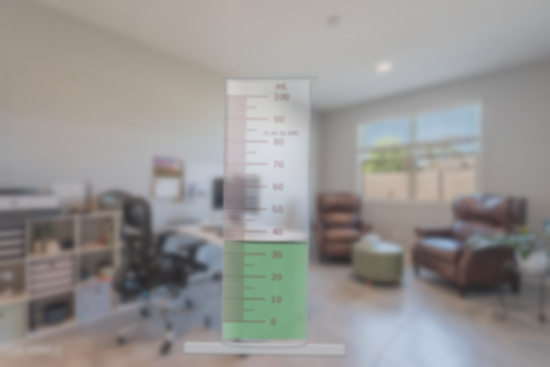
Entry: mL 35
